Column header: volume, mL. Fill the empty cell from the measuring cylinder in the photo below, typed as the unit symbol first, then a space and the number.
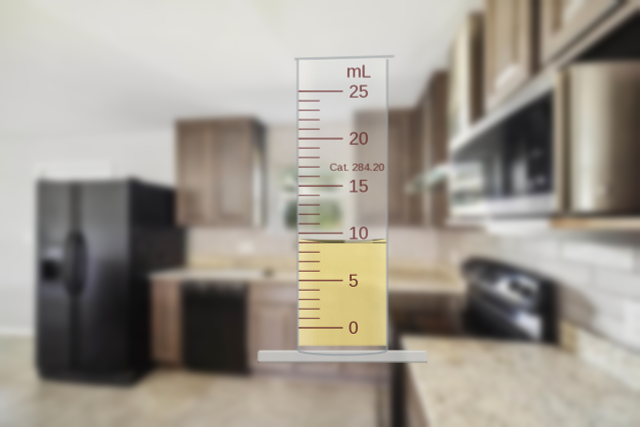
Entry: mL 9
